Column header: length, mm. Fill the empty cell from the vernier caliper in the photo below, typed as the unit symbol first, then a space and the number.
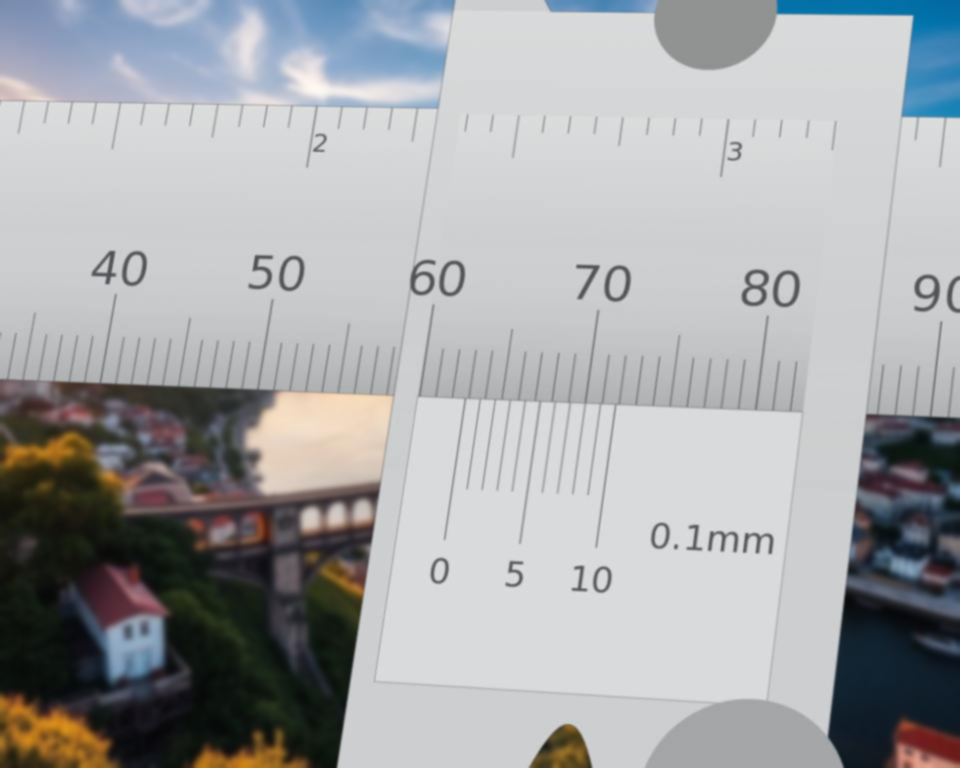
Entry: mm 62.8
